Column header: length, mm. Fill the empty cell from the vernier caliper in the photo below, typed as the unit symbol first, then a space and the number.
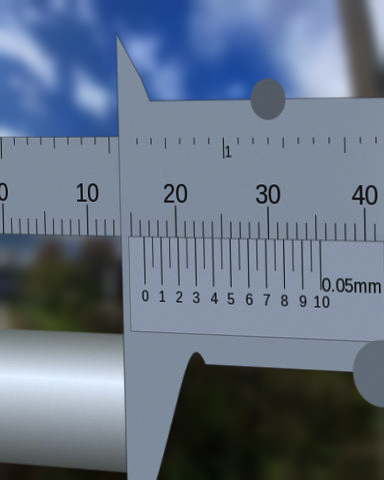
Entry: mm 16.4
